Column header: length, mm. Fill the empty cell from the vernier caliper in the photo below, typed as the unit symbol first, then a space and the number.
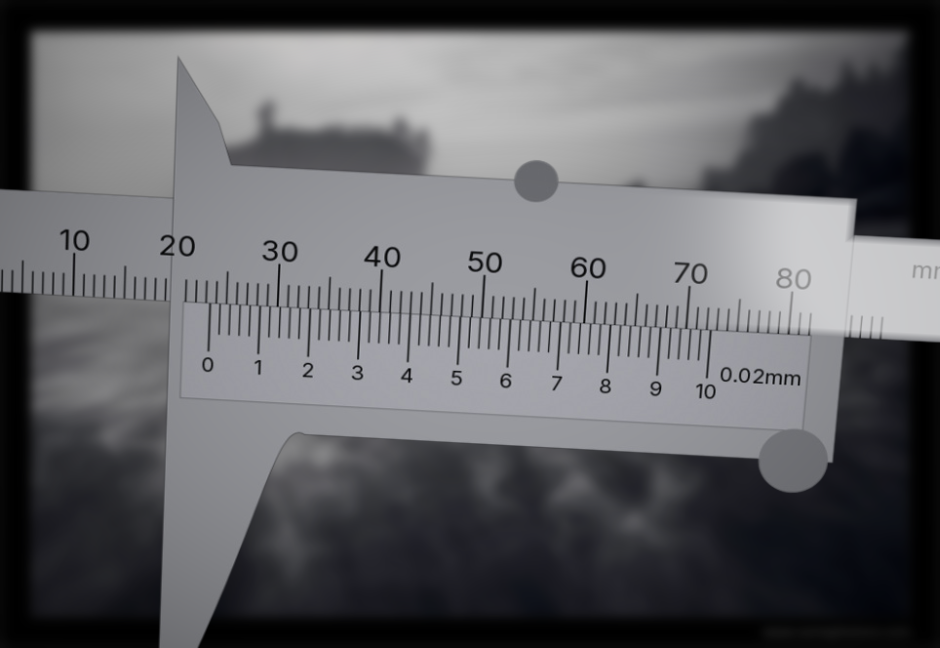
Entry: mm 23.4
